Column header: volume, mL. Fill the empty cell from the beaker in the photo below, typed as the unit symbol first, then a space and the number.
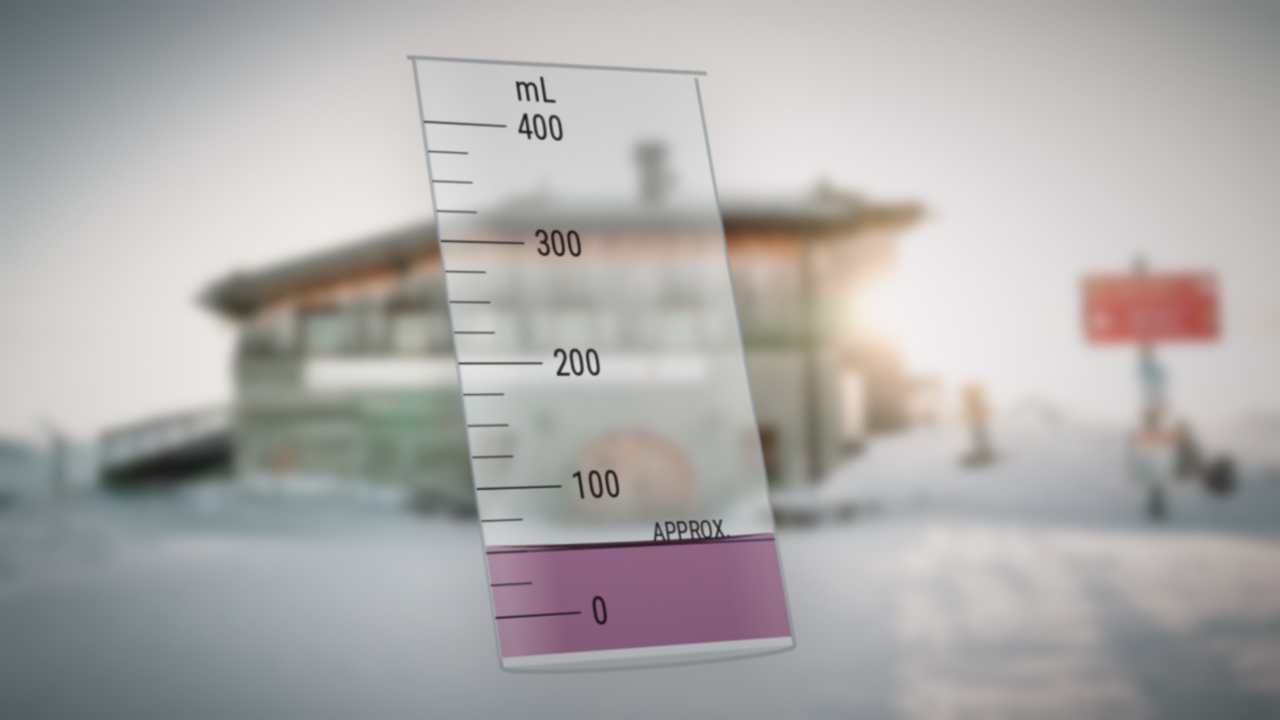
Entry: mL 50
